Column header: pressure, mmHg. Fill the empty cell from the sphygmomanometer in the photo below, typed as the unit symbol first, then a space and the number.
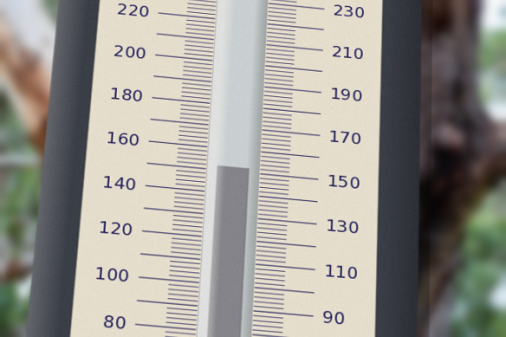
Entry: mmHg 152
